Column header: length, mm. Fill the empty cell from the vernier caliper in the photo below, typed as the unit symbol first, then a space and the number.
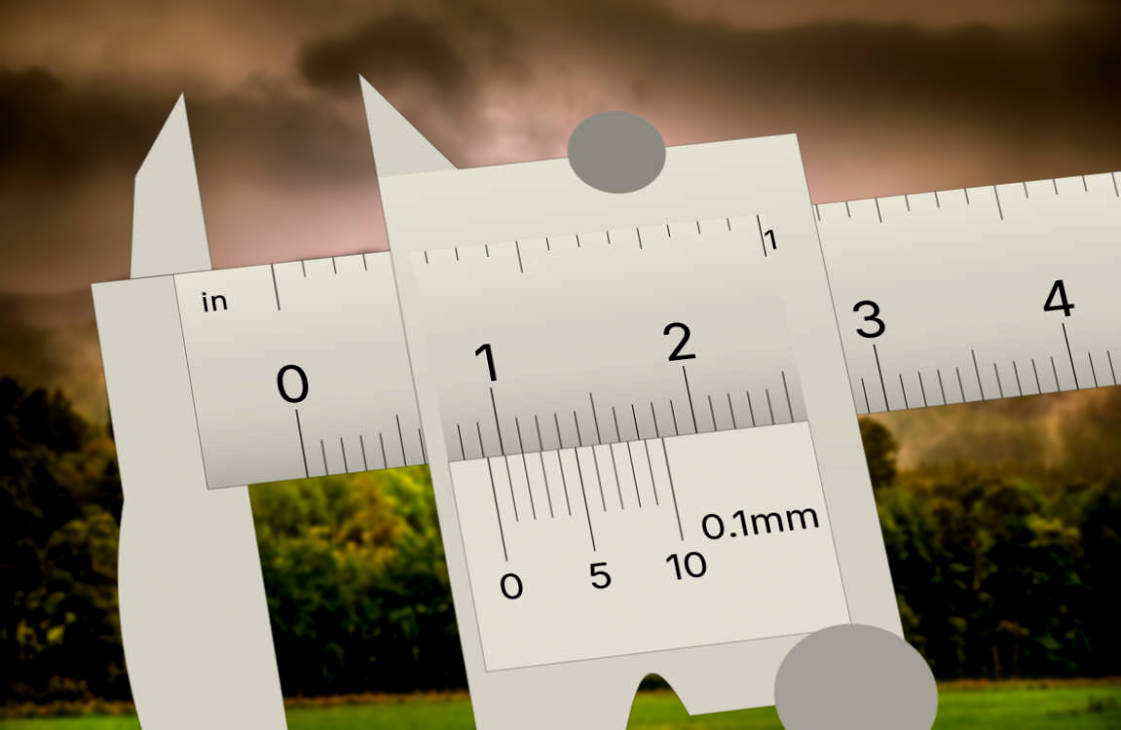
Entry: mm 9.2
